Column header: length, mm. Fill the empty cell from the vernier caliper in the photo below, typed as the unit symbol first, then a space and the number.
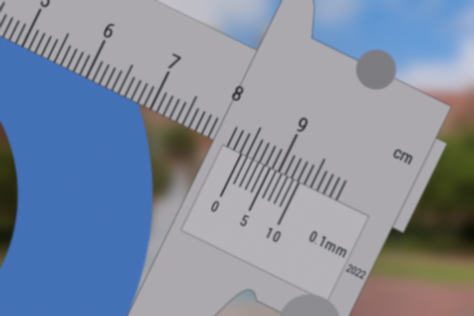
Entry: mm 84.2
